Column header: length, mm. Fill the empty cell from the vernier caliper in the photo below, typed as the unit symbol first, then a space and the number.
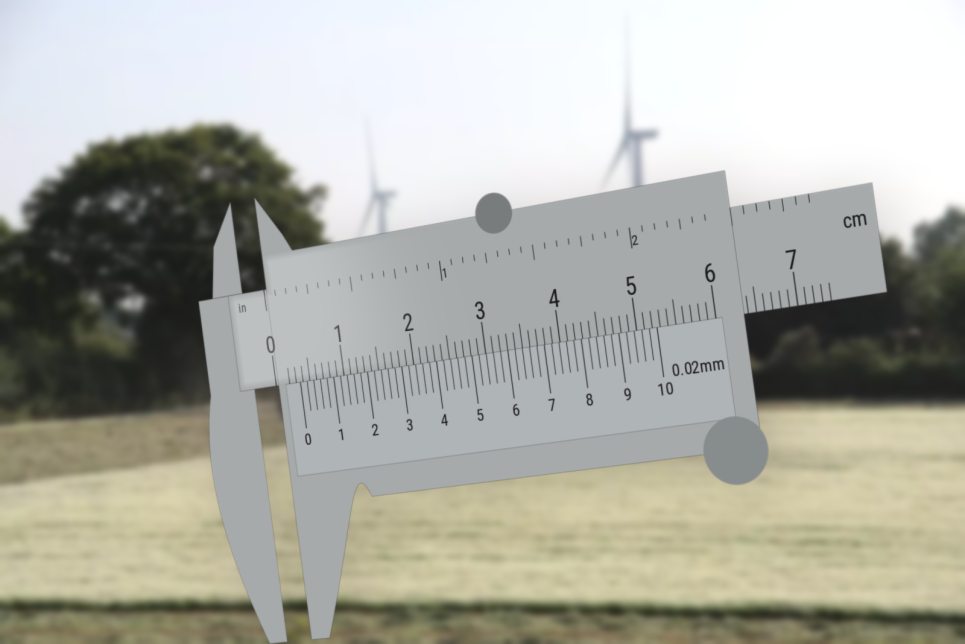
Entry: mm 3.6
